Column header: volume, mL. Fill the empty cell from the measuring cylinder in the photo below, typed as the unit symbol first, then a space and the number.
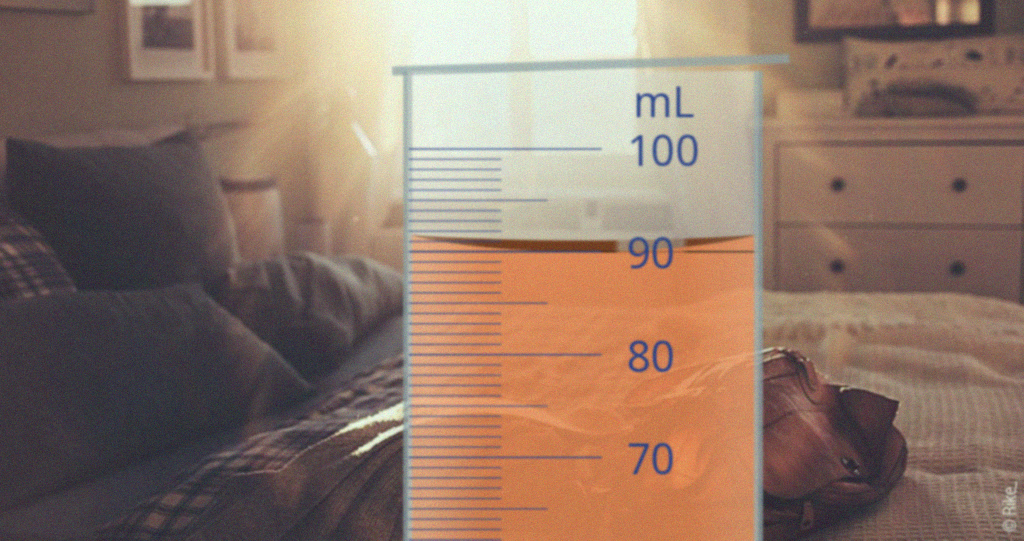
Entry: mL 90
